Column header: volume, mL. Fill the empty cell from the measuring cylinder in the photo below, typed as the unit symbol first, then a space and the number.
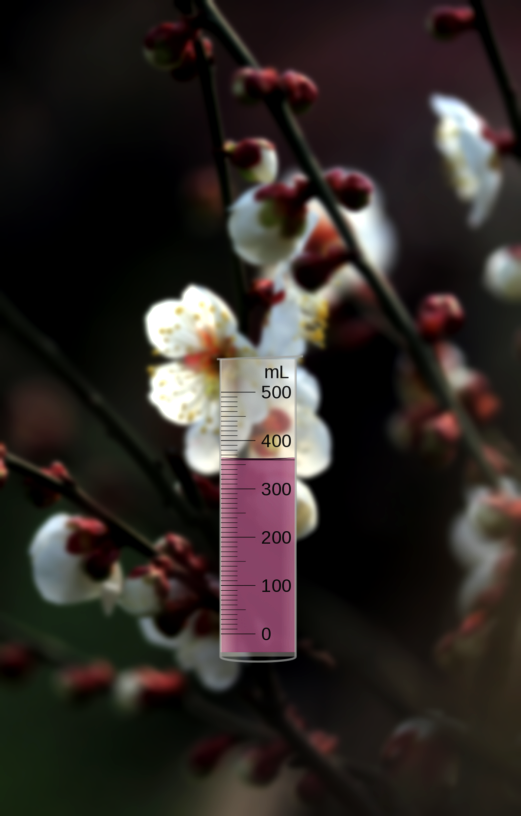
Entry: mL 360
